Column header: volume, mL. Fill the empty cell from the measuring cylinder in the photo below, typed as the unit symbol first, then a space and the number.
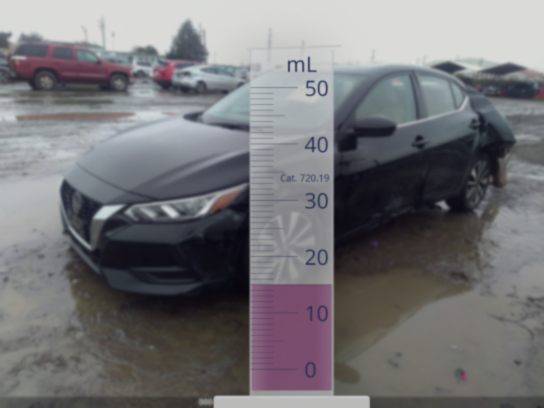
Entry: mL 15
